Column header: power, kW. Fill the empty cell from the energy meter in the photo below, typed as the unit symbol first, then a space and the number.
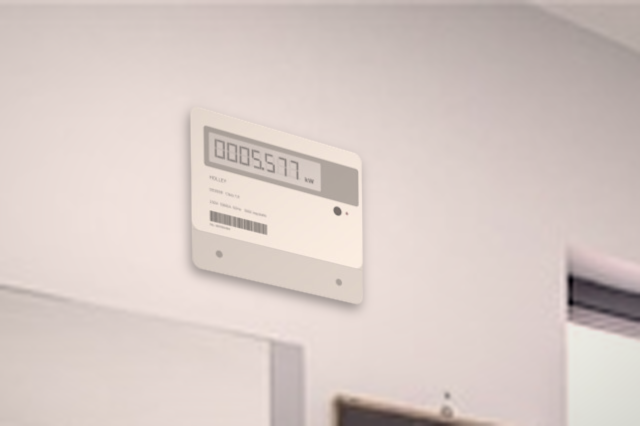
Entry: kW 5.577
